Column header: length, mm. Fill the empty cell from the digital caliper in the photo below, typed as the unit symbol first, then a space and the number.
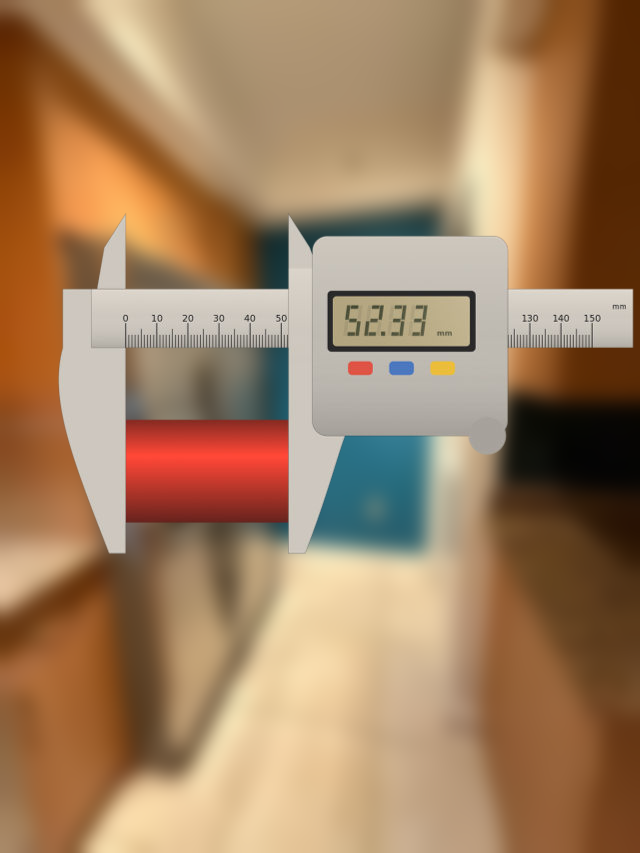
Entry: mm 52.33
